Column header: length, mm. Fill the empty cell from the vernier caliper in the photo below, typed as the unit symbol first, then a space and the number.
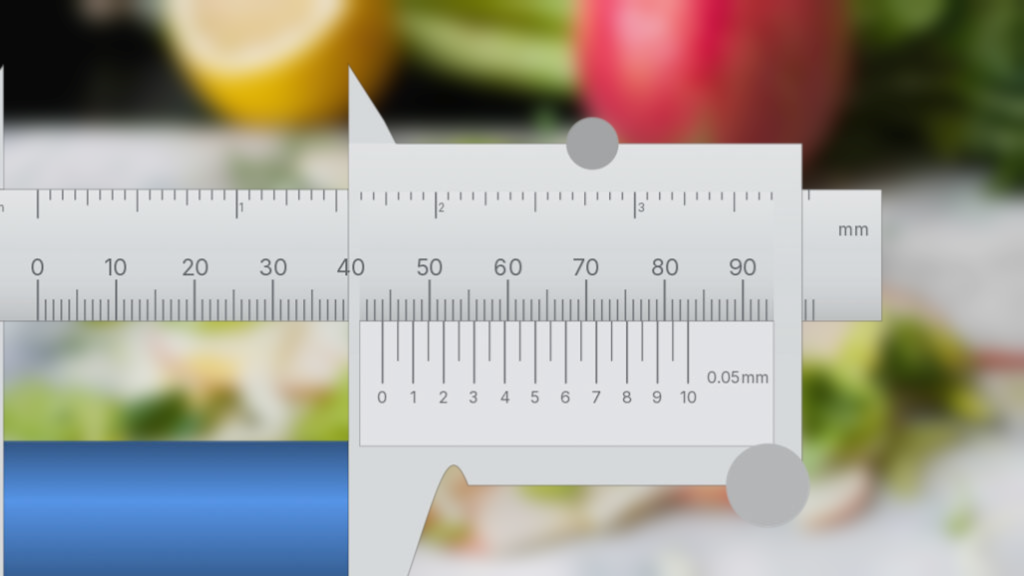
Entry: mm 44.0
